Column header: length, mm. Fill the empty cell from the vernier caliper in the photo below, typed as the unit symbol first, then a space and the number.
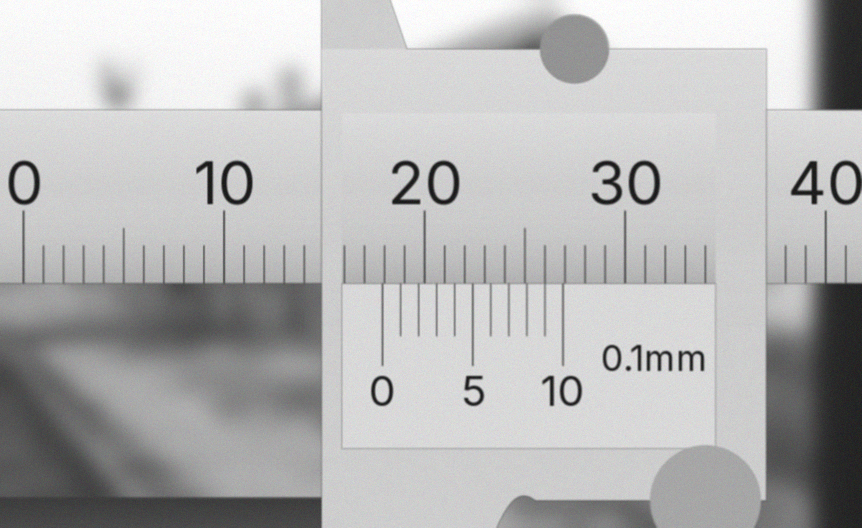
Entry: mm 17.9
